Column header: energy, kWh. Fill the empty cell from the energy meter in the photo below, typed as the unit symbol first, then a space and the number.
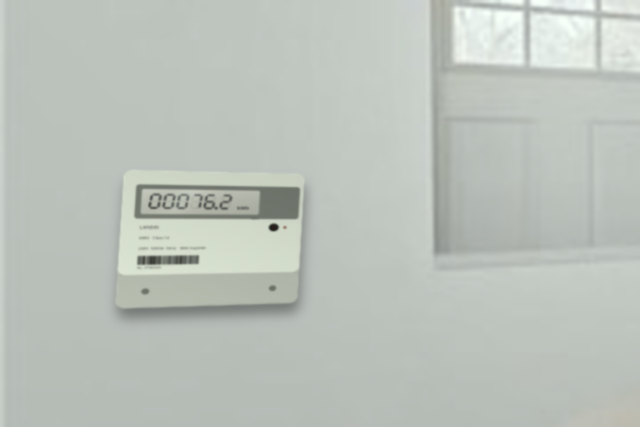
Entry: kWh 76.2
